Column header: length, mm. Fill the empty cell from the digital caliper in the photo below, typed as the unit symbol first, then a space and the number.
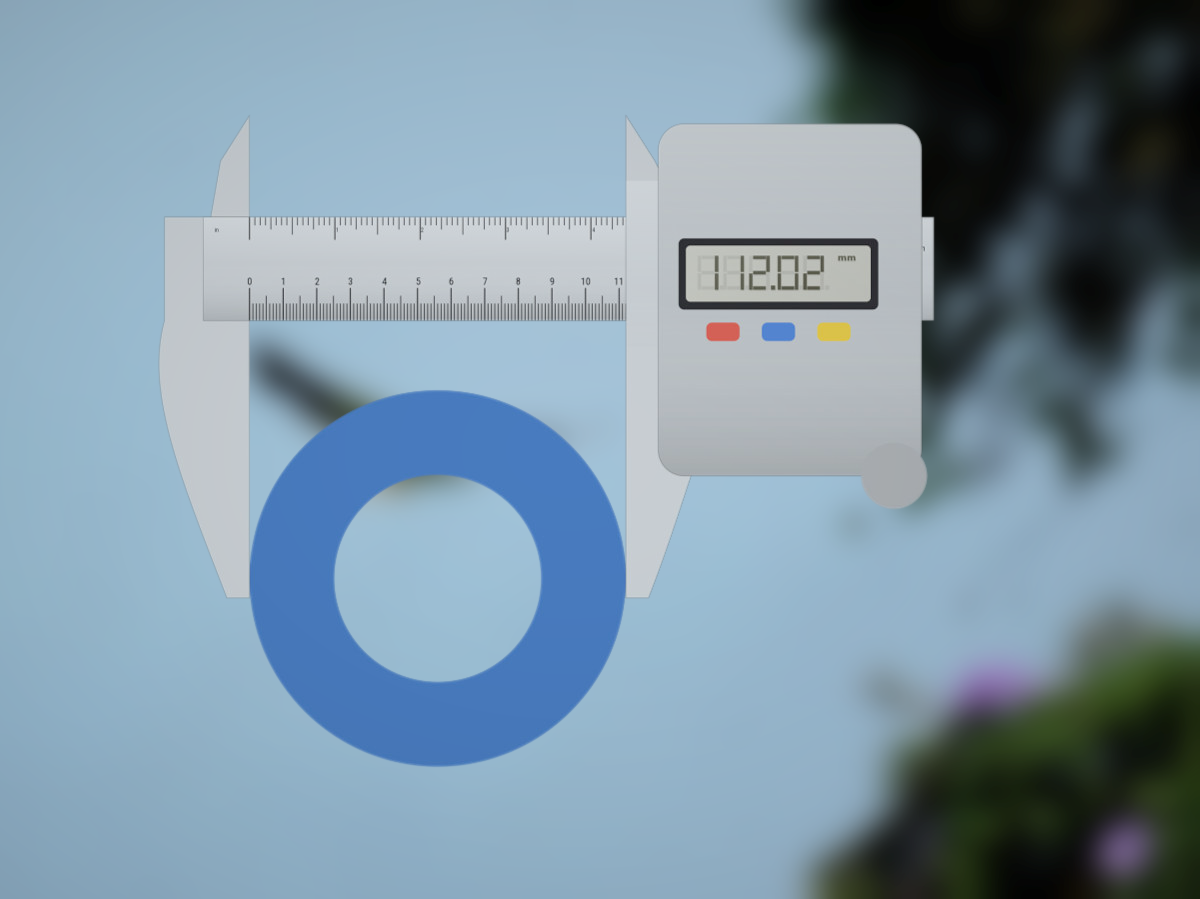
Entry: mm 112.02
